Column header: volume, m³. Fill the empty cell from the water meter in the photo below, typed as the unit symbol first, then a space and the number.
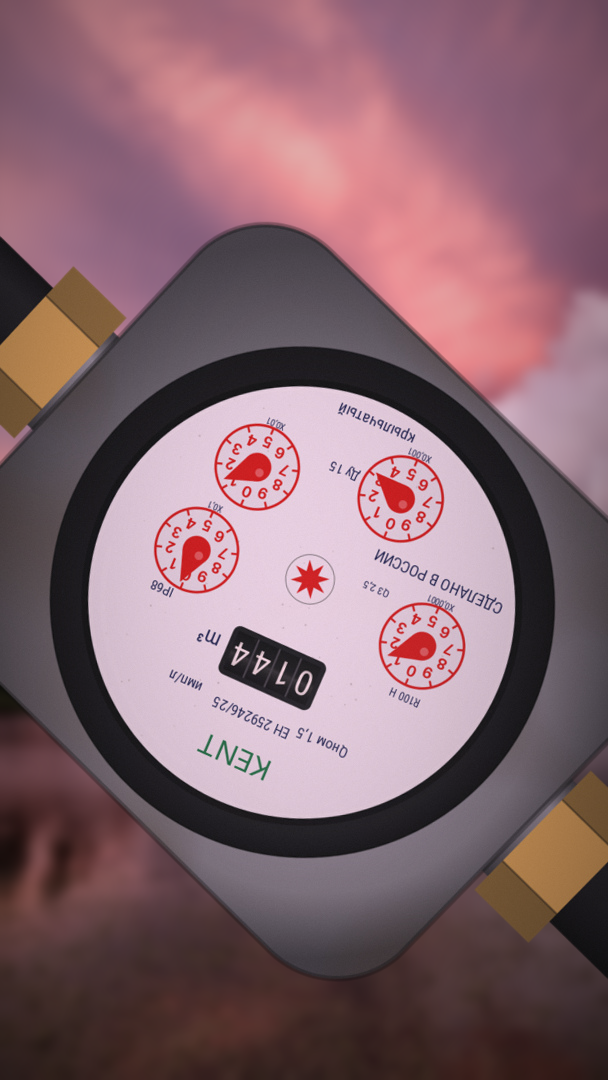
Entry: m³ 144.0131
